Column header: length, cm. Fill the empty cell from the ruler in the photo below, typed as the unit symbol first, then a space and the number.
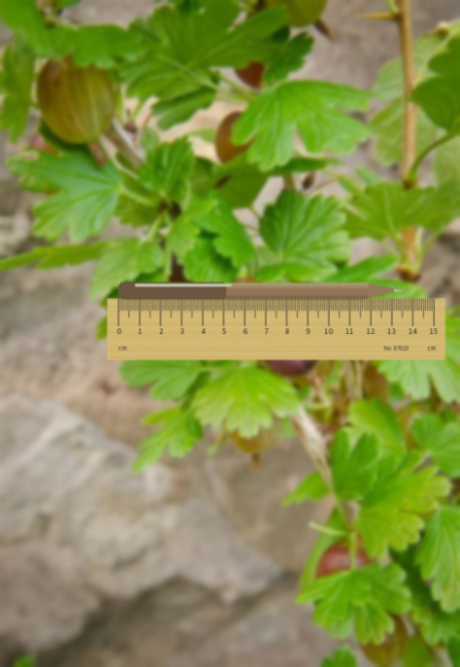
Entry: cm 13.5
